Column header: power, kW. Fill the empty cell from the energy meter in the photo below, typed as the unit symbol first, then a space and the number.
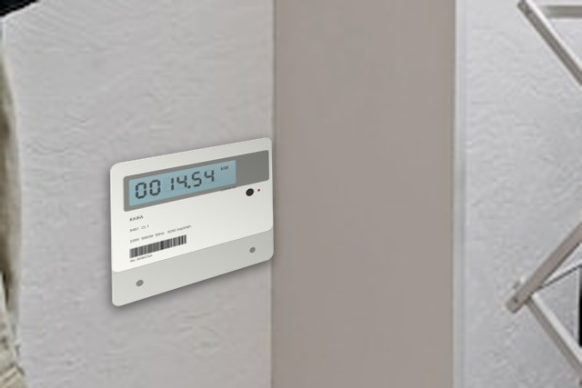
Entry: kW 14.54
